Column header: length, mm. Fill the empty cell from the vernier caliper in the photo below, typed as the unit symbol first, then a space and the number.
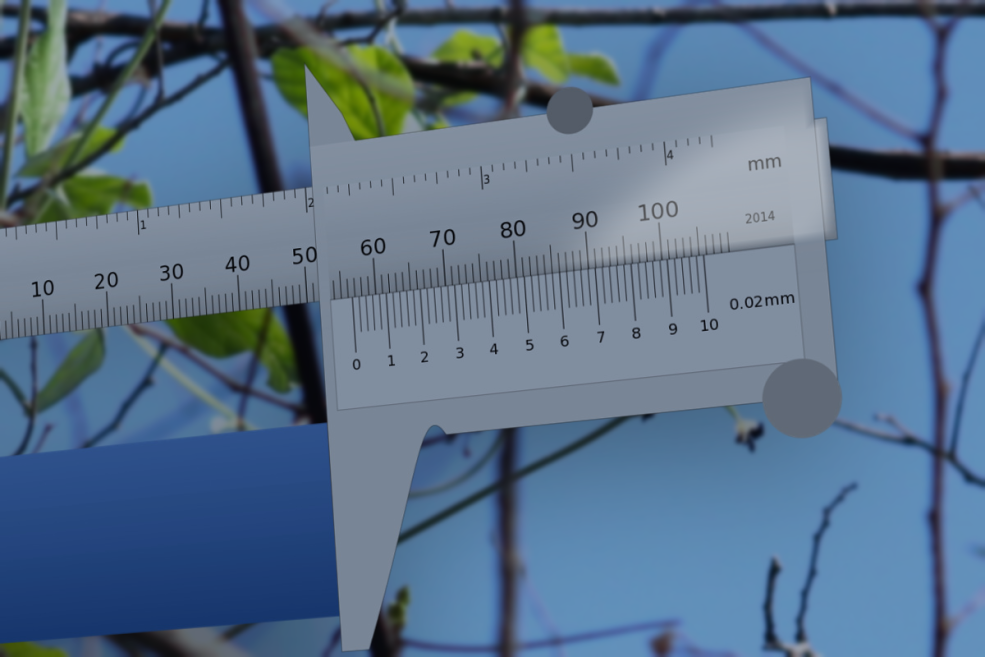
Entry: mm 56.6
